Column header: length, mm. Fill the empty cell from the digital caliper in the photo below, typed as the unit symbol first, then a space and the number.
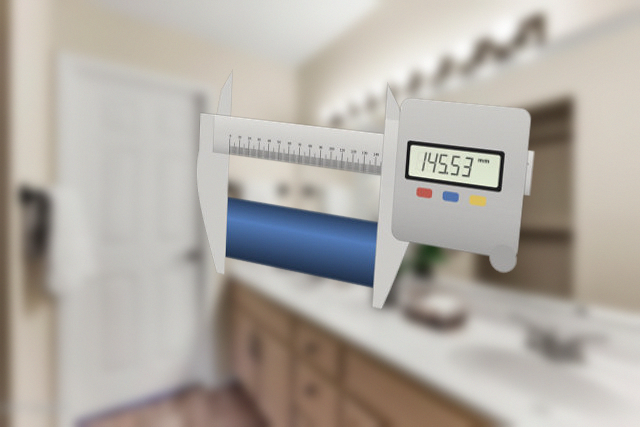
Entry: mm 145.53
